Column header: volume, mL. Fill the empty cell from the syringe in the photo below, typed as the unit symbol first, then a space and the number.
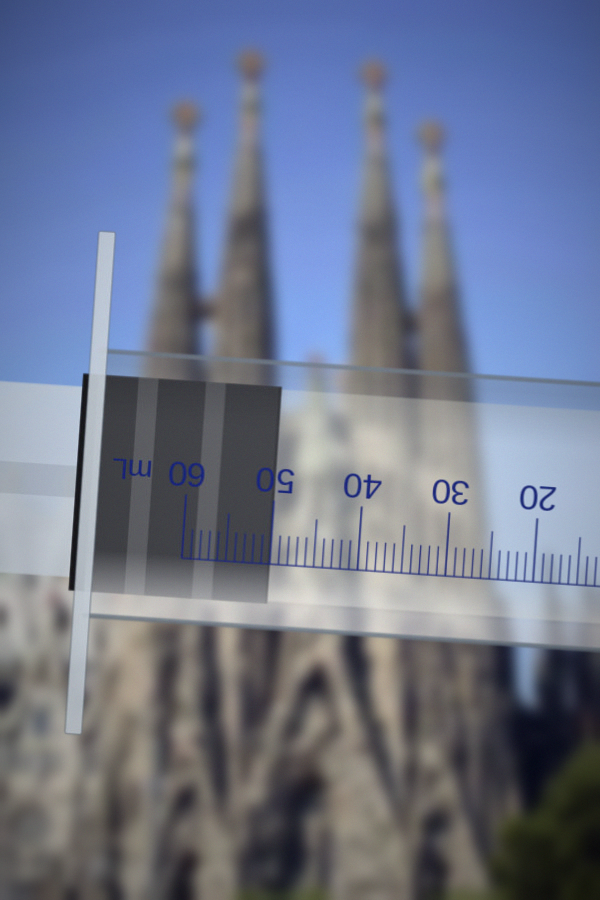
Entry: mL 50
